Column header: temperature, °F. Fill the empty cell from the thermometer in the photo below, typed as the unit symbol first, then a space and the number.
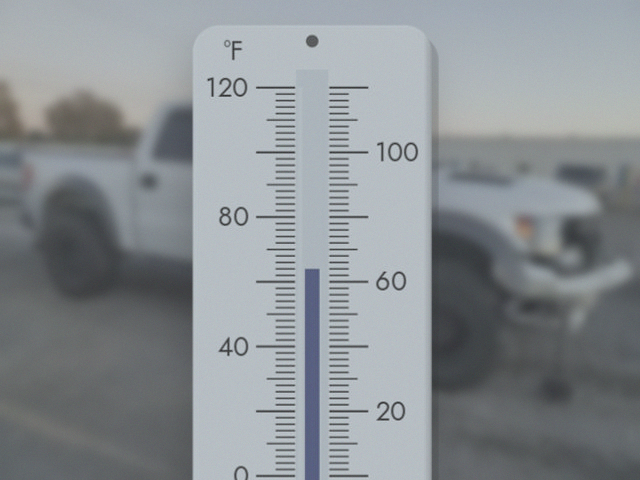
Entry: °F 64
